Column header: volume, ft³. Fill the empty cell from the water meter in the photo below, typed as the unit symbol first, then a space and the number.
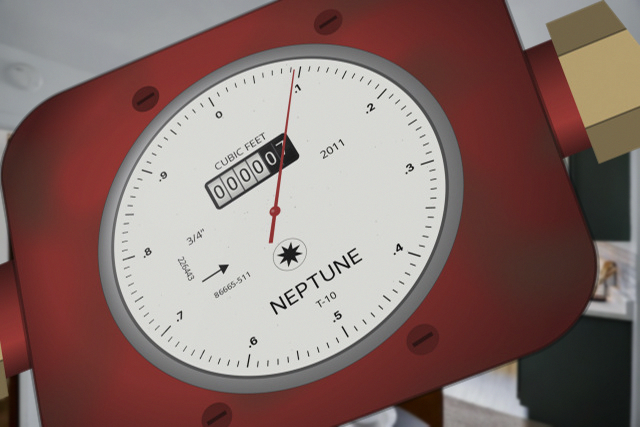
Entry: ft³ 7.09
